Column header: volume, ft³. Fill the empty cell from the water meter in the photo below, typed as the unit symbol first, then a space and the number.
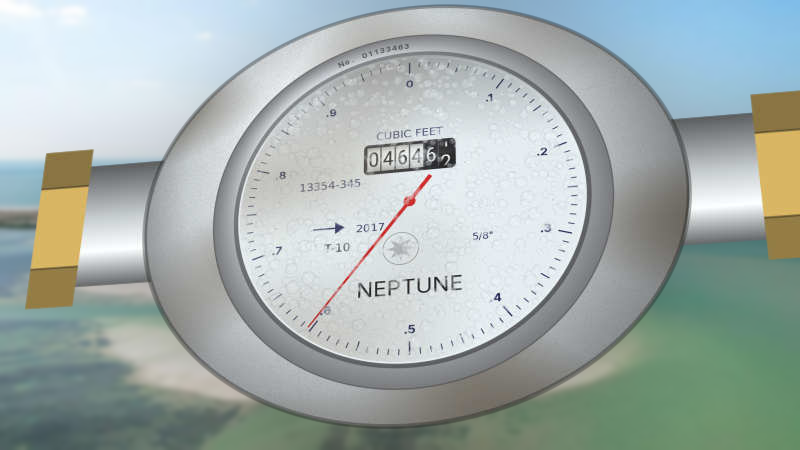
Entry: ft³ 46461.60
